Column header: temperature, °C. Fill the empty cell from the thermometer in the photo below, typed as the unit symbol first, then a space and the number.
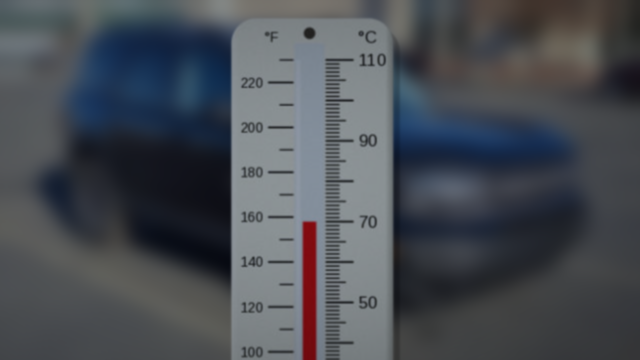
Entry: °C 70
